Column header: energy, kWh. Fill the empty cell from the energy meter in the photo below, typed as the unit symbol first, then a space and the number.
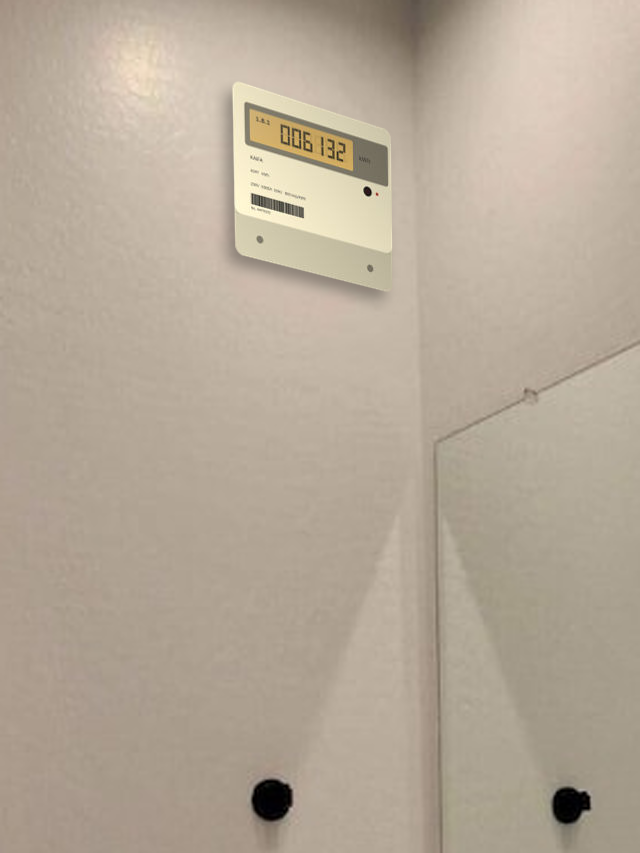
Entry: kWh 6132
